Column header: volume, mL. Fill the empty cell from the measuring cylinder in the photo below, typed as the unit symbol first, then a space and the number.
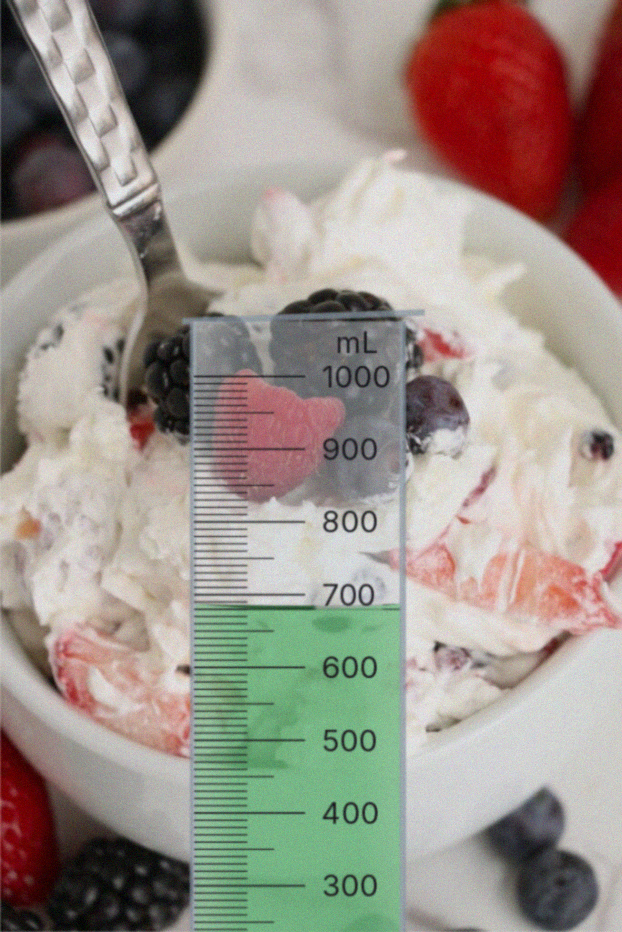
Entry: mL 680
